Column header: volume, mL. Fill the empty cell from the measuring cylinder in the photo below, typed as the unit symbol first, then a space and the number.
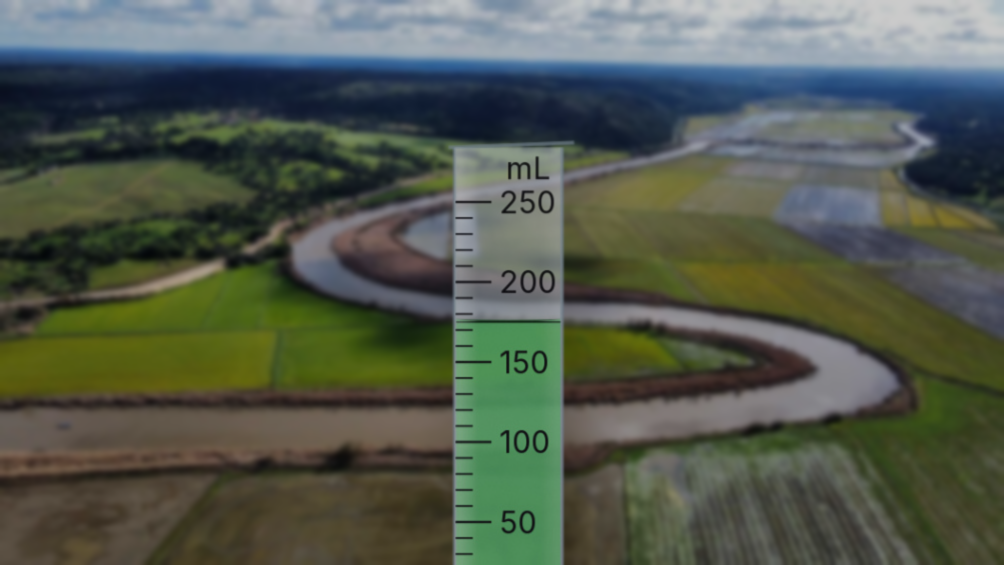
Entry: mL 175
